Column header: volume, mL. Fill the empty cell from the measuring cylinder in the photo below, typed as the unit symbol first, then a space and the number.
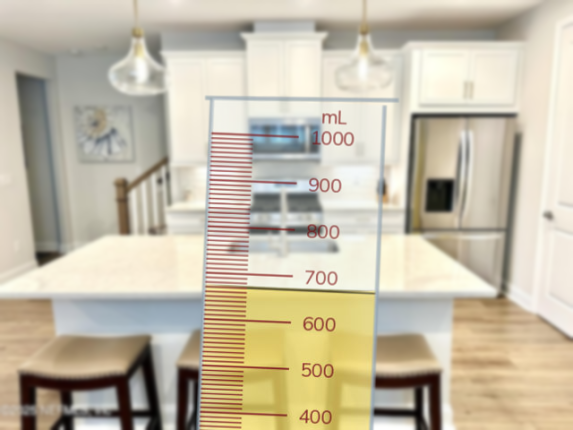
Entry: mL 670
